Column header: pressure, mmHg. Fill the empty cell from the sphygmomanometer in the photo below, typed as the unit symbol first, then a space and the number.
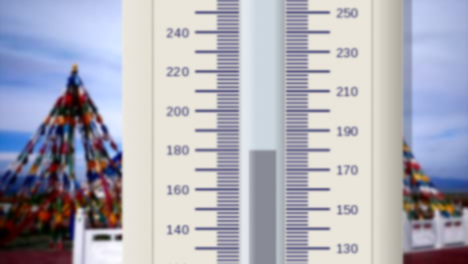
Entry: mmHg 180
